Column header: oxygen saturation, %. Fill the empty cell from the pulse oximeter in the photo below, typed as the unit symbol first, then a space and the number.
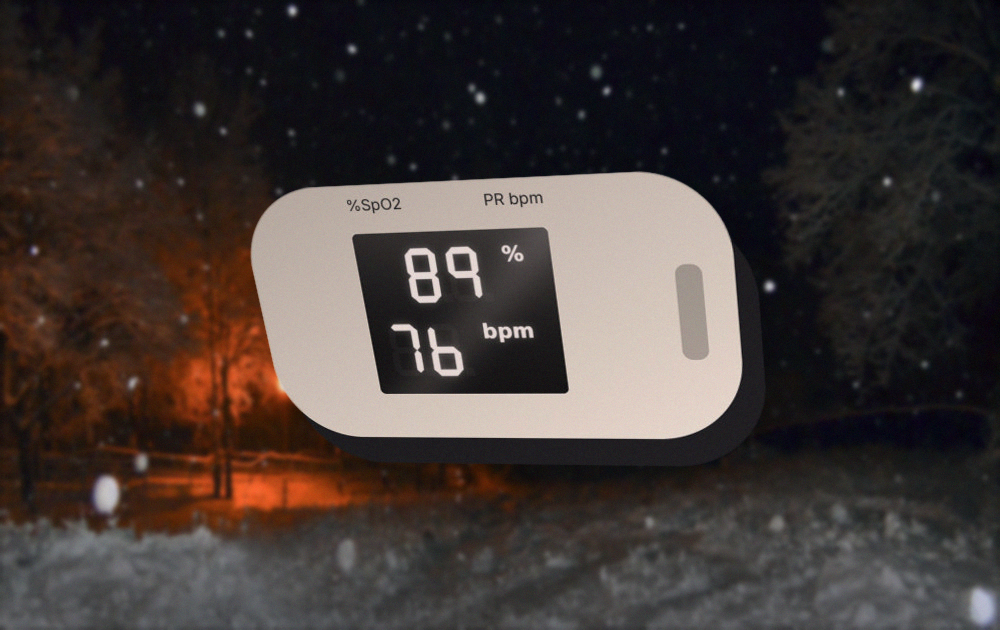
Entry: % 89
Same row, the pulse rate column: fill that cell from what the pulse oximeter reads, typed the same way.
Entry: bpm 76
